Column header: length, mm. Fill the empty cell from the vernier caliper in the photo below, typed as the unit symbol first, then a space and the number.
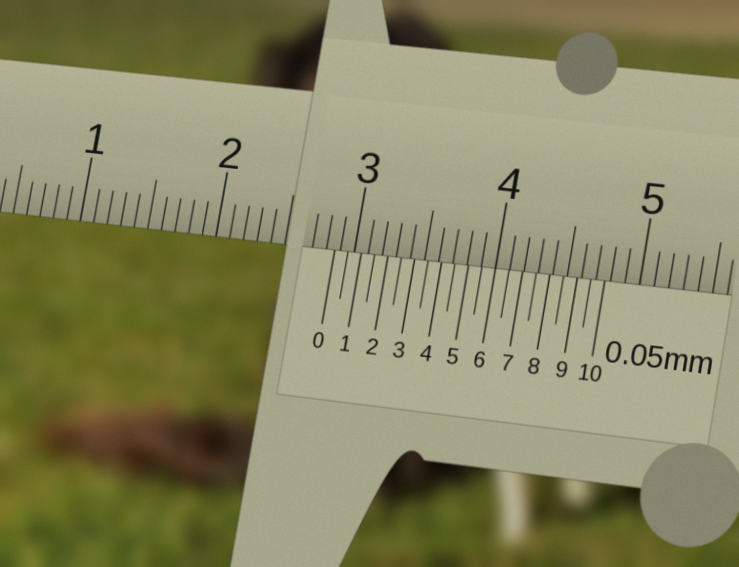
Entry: mm 28.6
